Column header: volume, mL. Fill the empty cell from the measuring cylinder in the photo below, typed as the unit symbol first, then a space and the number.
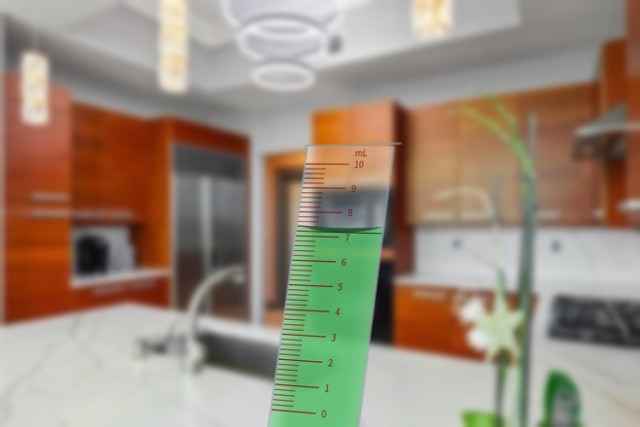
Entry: mL 7.2
